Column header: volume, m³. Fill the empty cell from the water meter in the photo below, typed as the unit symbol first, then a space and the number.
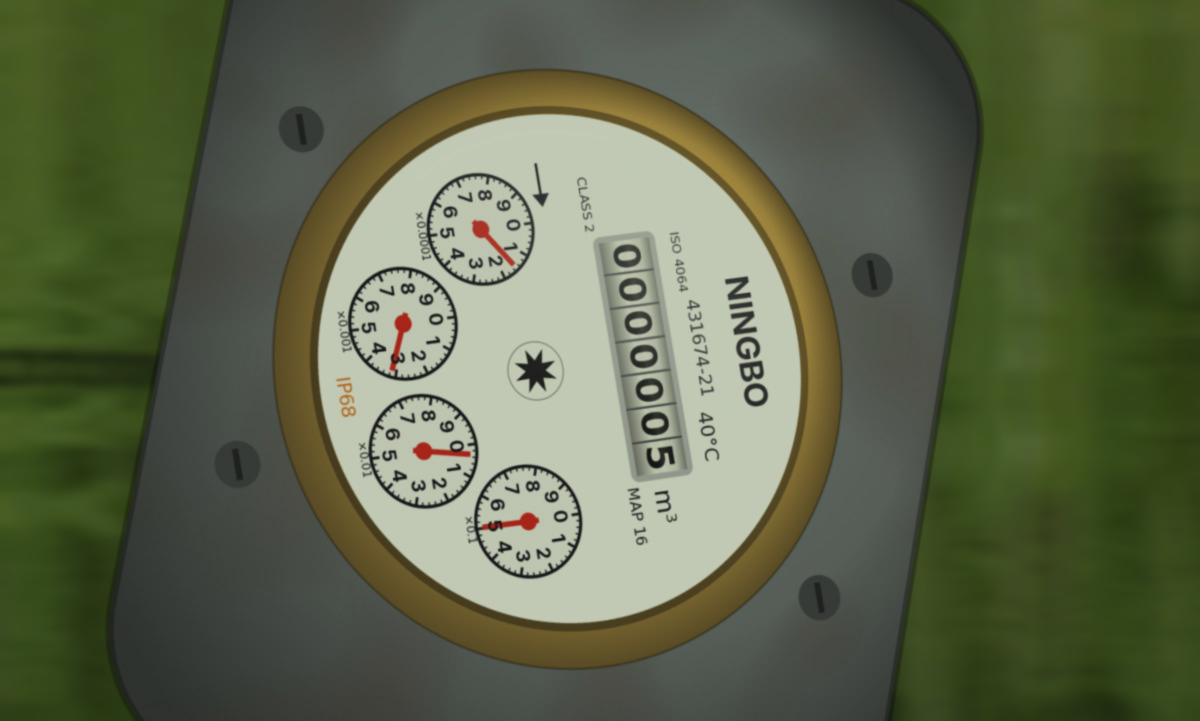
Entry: m³ 5.5031
